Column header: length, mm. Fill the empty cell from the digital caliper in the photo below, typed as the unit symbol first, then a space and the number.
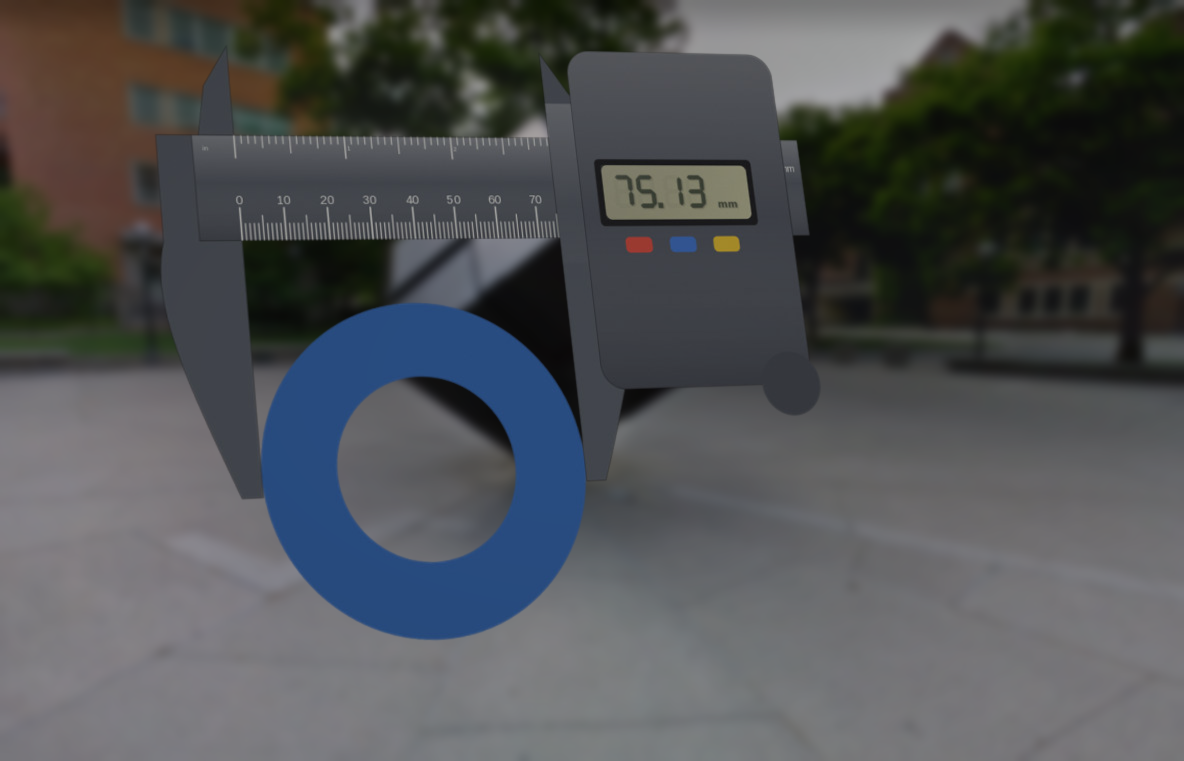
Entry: mm 75.13
